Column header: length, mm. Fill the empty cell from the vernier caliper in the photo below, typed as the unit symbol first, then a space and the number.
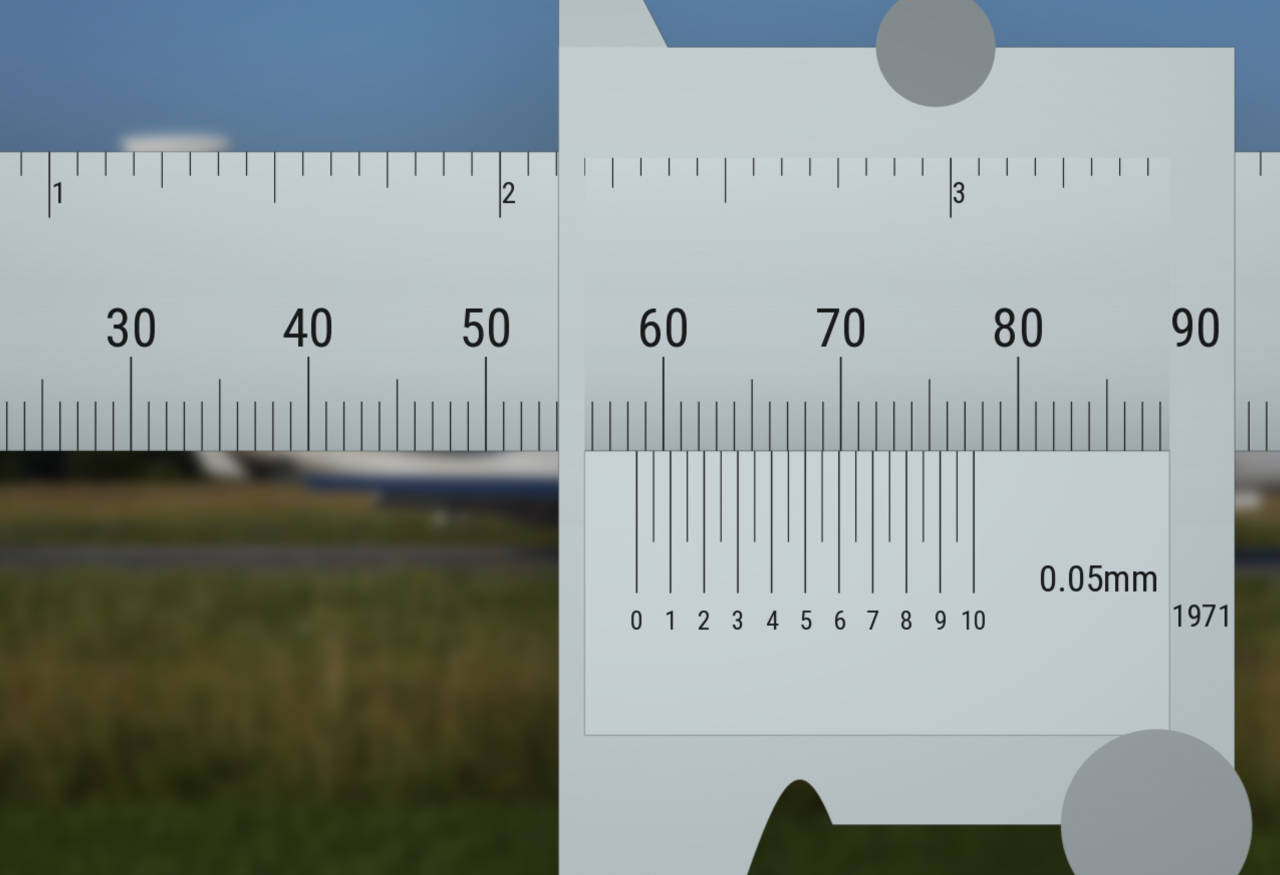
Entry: mm 58.5
